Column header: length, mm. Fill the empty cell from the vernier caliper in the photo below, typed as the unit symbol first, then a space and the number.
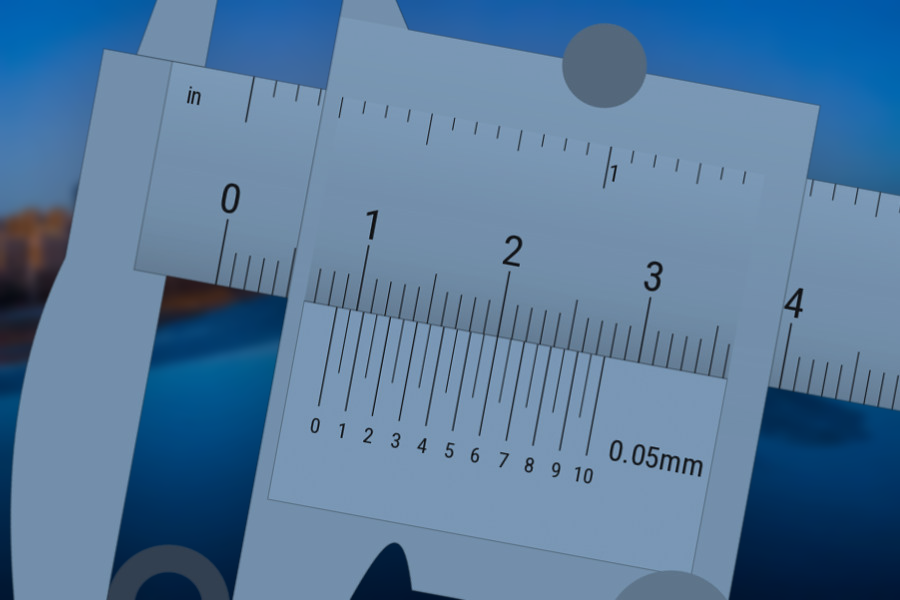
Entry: mm 8.6
